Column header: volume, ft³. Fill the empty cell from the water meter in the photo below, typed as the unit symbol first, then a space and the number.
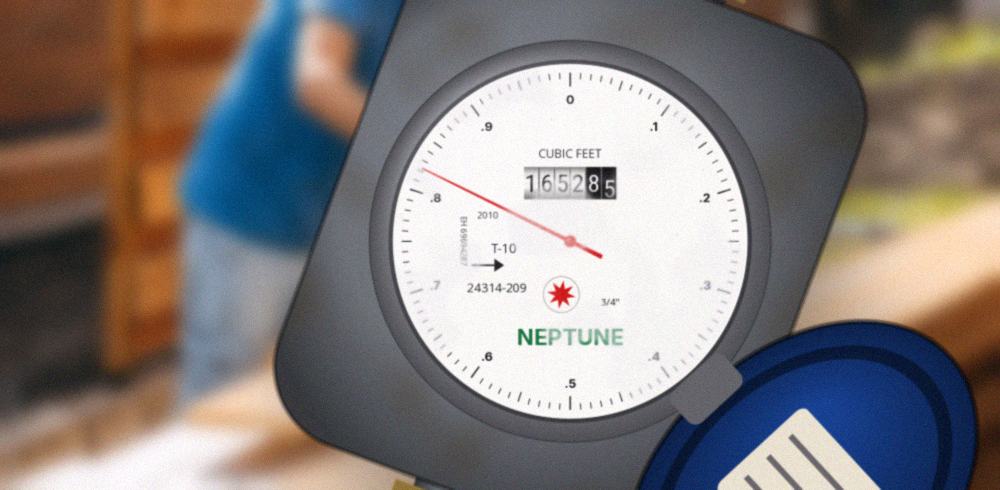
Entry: ft³ 165284.82
